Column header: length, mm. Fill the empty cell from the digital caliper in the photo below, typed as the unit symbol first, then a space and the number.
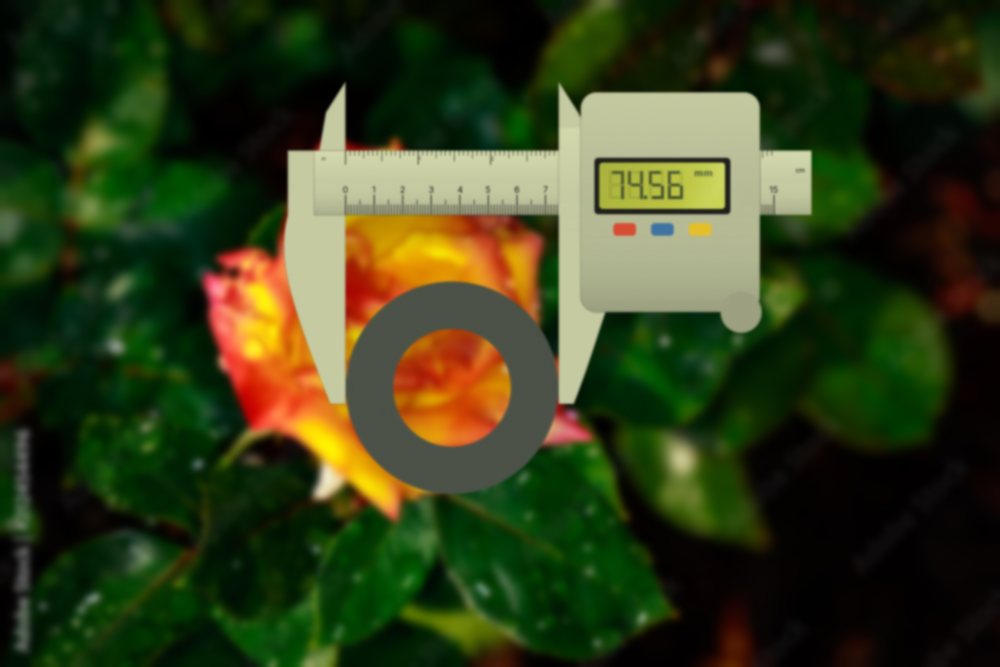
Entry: mm 74.56
